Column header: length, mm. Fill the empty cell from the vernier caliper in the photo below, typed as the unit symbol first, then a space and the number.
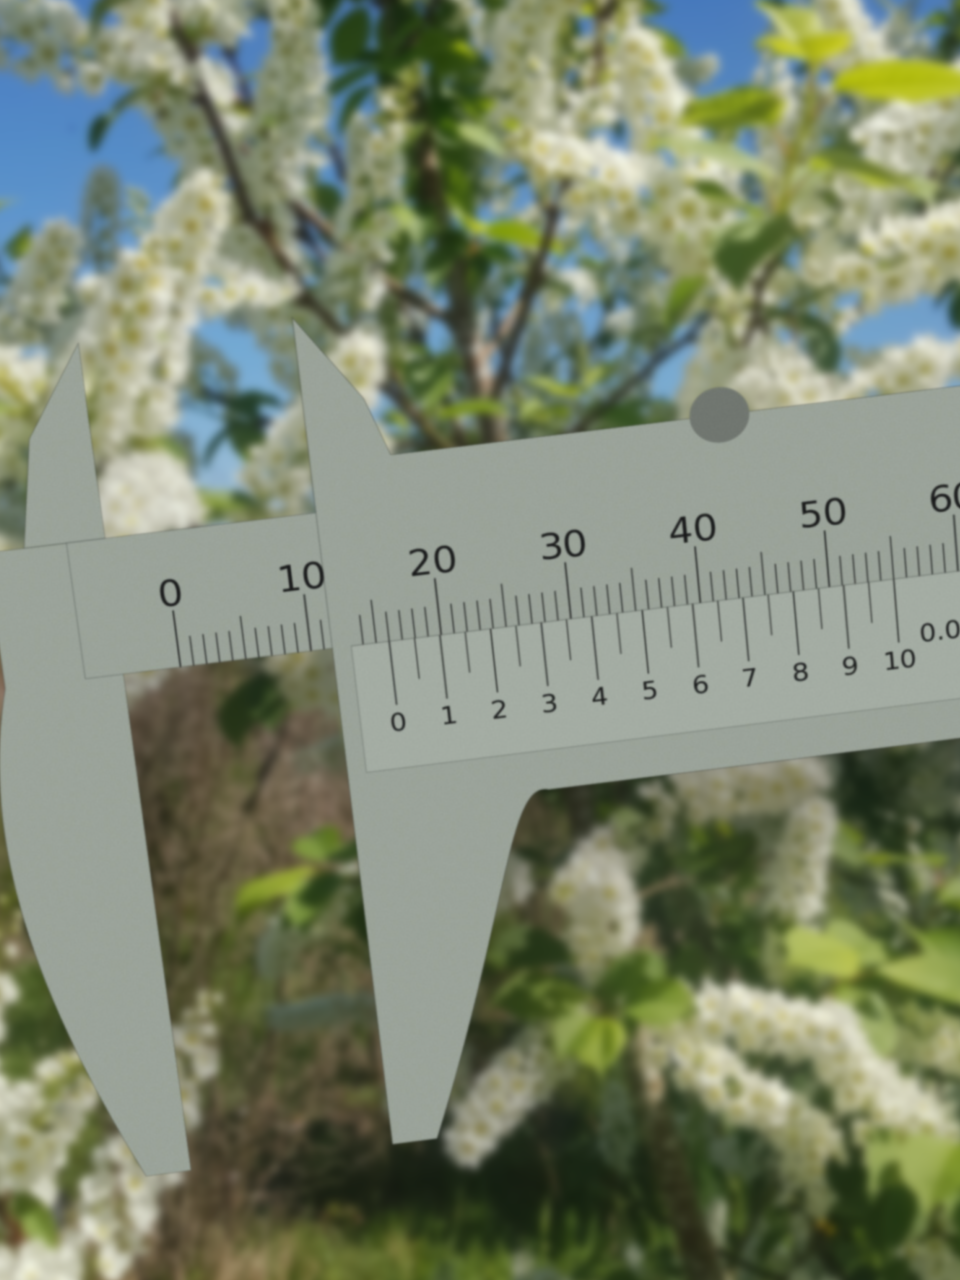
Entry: mm 16.0
